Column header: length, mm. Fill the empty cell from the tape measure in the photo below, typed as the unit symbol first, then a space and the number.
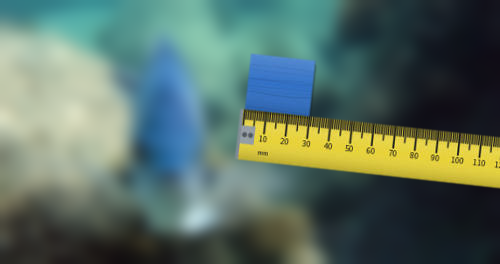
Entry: mm 30
